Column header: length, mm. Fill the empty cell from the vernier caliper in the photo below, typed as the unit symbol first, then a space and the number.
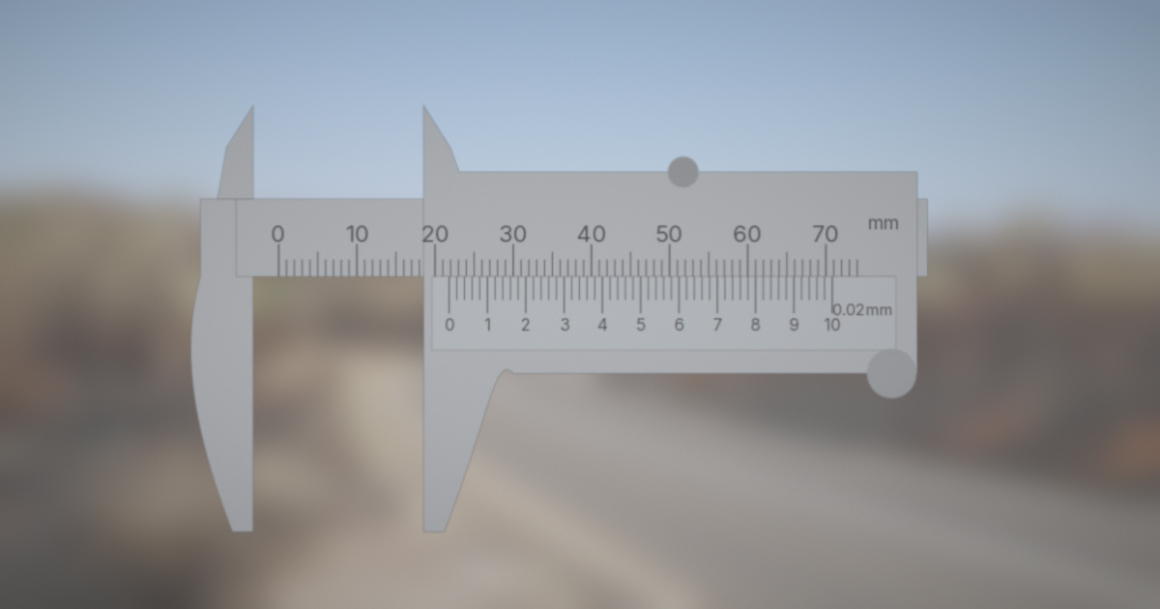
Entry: mm 21.8
